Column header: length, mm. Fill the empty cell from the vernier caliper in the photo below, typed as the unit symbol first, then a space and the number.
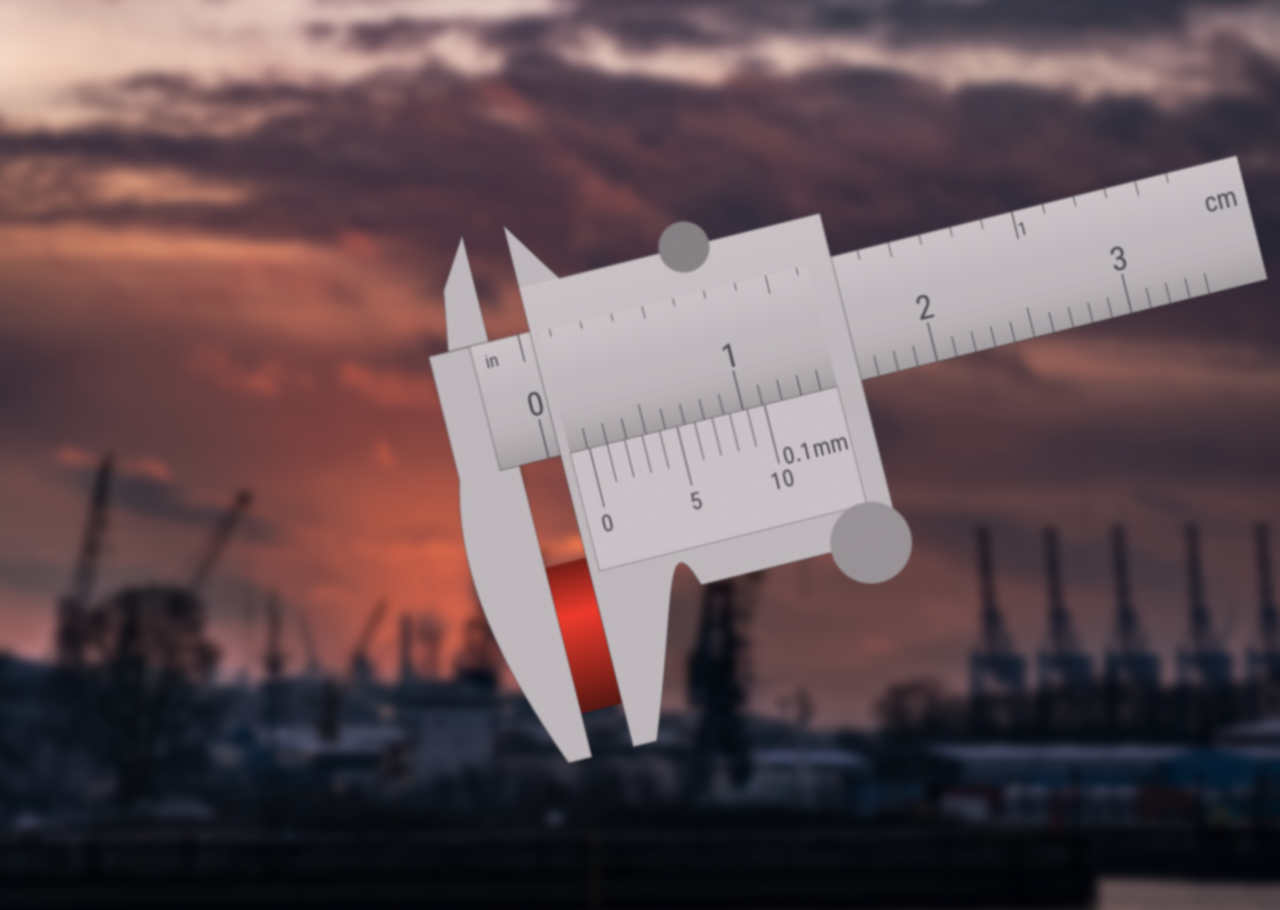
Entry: mm 2.1
